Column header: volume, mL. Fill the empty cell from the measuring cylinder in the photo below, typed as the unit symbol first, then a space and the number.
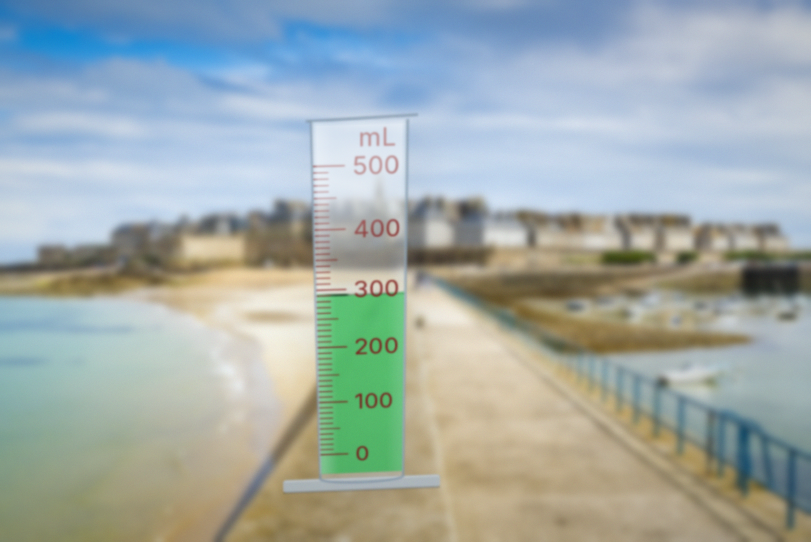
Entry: mL 290
